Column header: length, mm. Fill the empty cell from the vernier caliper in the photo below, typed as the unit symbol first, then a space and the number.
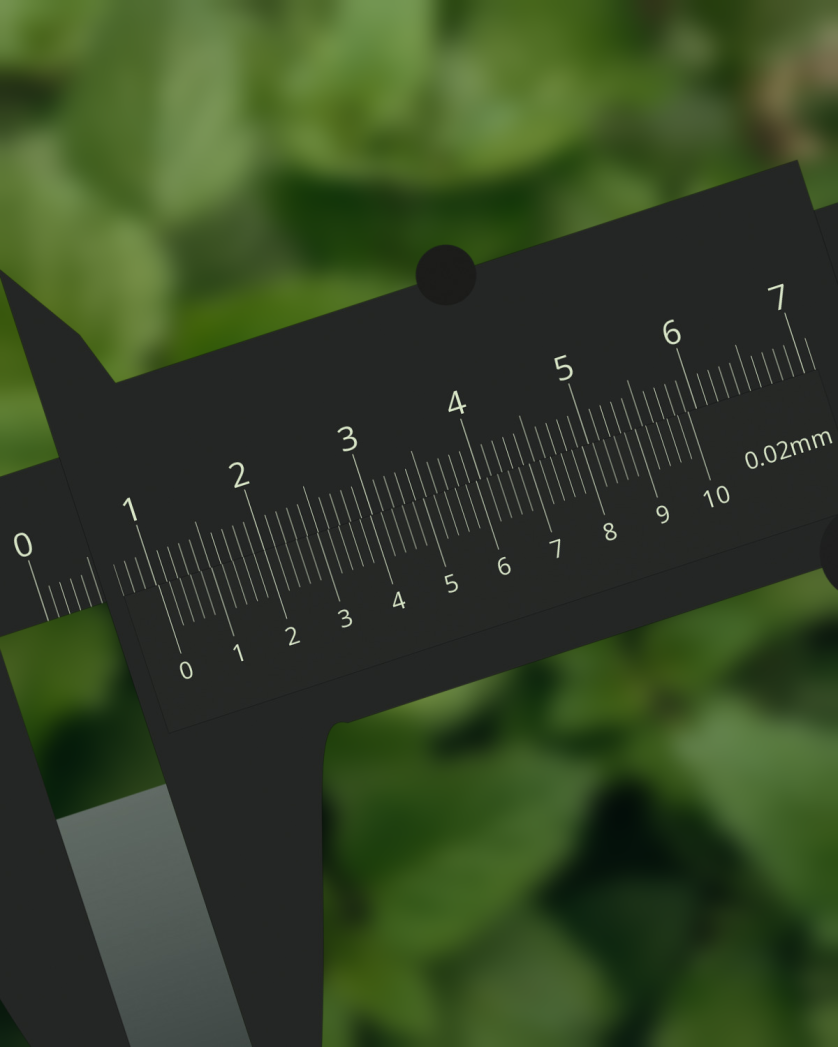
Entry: mm 10.2
